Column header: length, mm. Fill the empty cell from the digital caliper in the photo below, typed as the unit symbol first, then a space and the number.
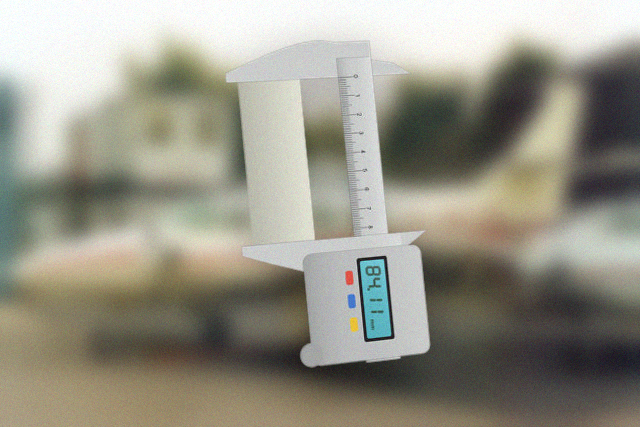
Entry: mm 84.11
